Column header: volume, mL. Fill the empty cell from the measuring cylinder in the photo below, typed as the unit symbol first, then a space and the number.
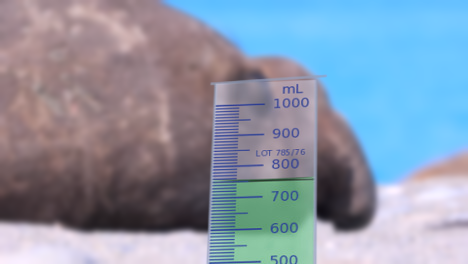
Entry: mL 750
